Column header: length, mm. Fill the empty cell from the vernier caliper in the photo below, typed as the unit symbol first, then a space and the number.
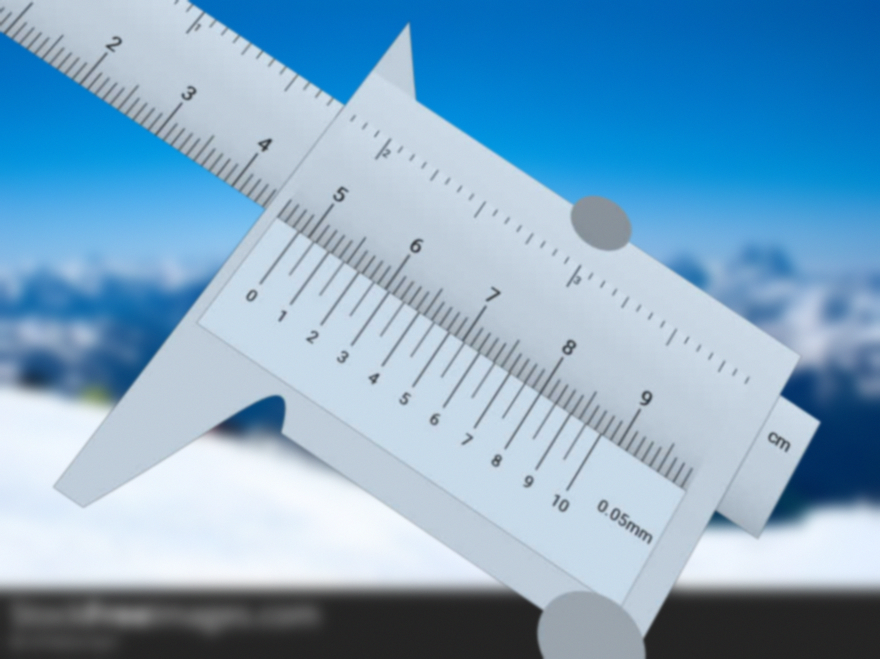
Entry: mm 48.8
